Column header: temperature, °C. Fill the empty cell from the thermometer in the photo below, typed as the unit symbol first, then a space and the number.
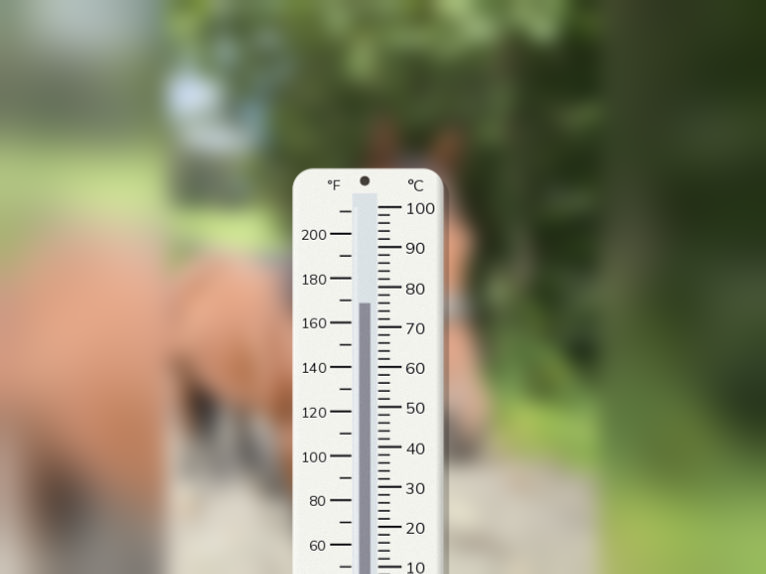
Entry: °C 76
